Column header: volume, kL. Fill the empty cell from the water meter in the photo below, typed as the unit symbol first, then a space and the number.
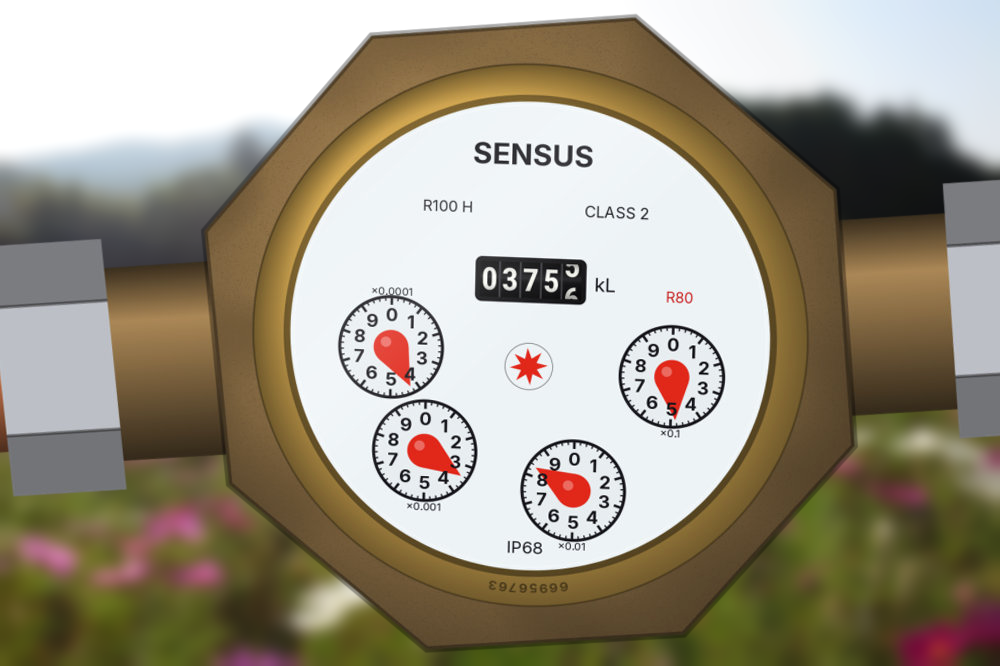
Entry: kL 3755.4834
